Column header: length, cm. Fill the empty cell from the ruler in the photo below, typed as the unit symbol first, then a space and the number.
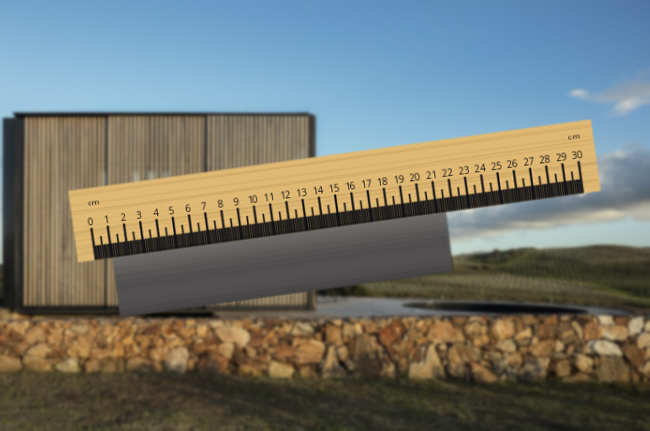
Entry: cm 20.5
